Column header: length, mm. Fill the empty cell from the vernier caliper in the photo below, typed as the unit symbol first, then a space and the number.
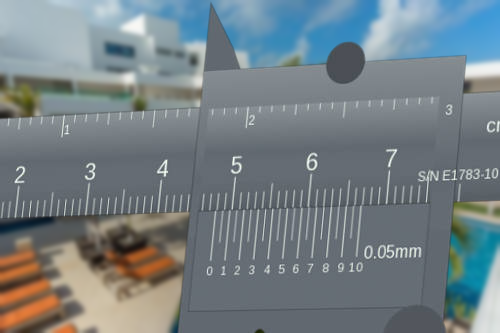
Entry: mm 47.8
